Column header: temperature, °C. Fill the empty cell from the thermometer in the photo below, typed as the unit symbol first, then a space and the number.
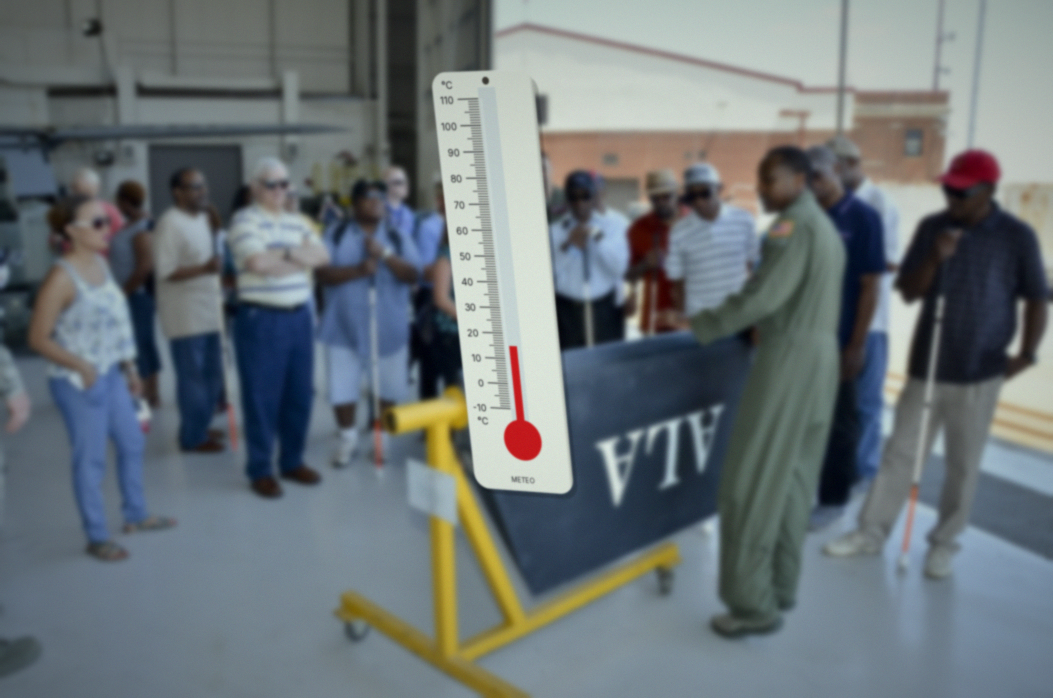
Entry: °C 15
